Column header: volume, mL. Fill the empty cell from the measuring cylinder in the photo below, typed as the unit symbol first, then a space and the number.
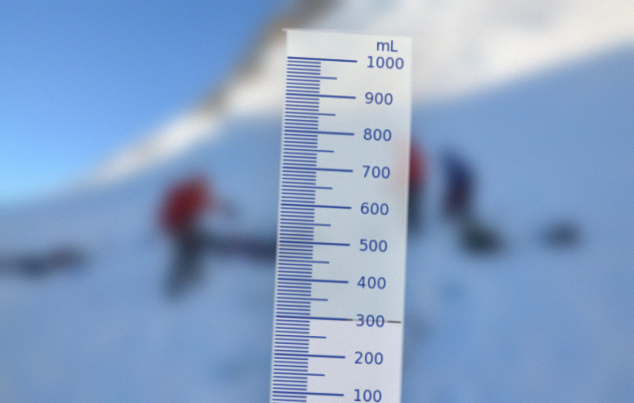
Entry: mL 300
